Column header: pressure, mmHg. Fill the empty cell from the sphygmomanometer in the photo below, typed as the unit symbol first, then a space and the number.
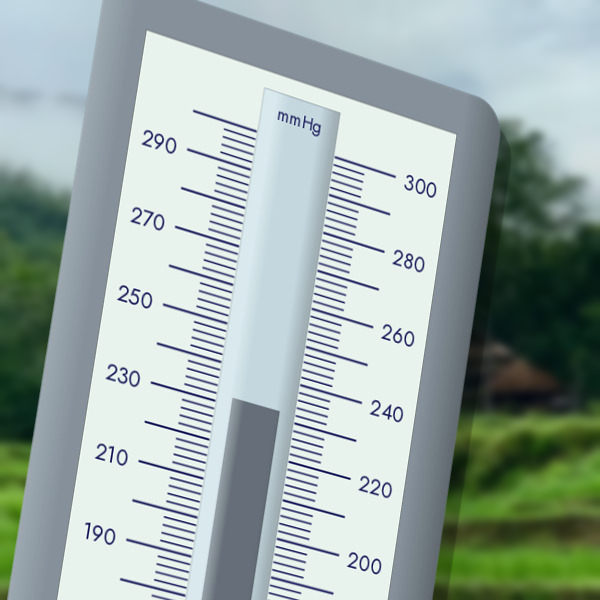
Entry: mmHg 232
